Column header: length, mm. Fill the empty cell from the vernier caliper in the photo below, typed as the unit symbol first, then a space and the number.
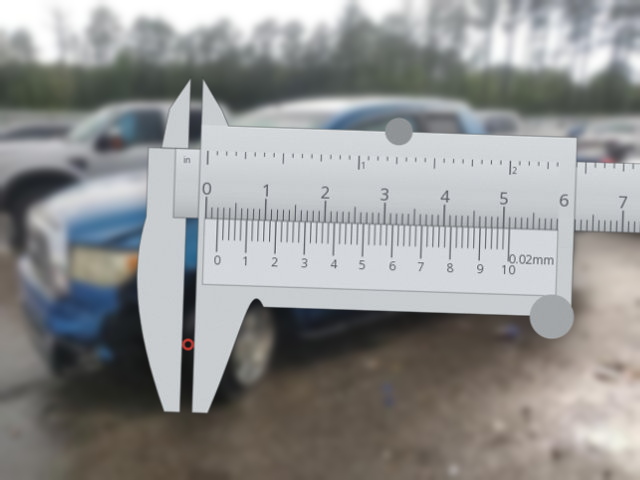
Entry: mm 2.0
